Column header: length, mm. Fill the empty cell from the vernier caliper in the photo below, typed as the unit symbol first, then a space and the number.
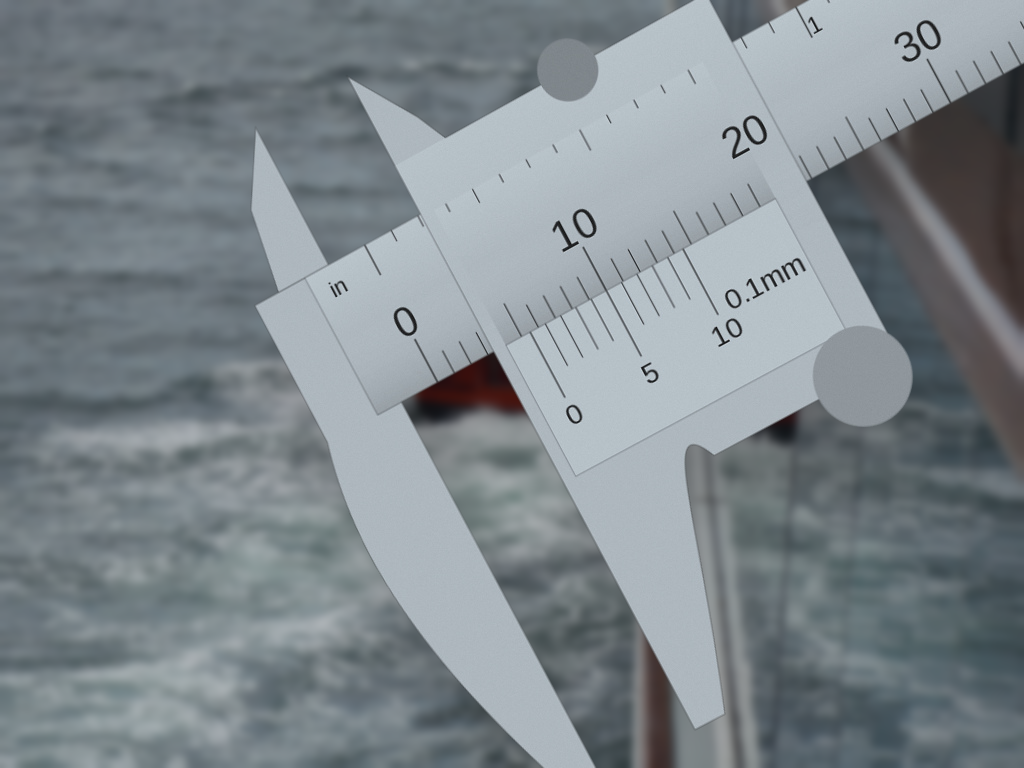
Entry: mm 5.5
